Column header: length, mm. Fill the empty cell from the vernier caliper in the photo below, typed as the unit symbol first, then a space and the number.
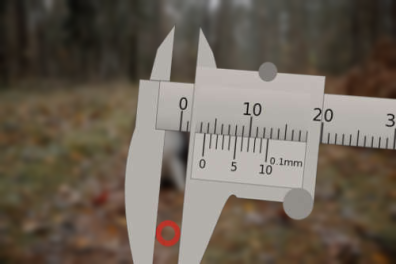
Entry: mm 3.6
